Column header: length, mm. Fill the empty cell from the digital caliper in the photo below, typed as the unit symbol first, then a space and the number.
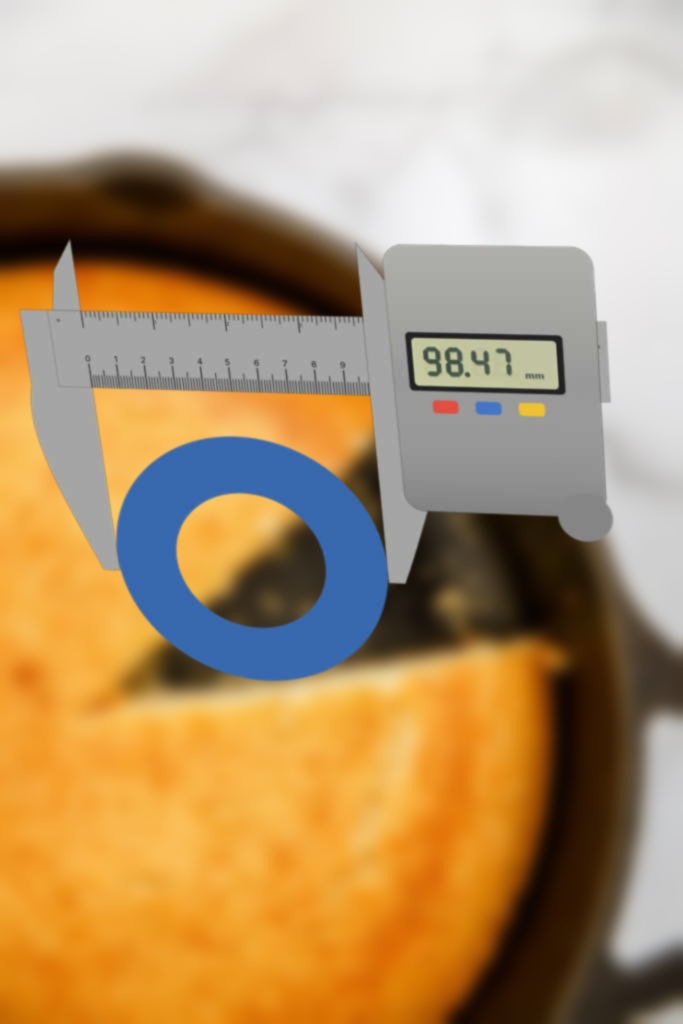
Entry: mm 98.47
